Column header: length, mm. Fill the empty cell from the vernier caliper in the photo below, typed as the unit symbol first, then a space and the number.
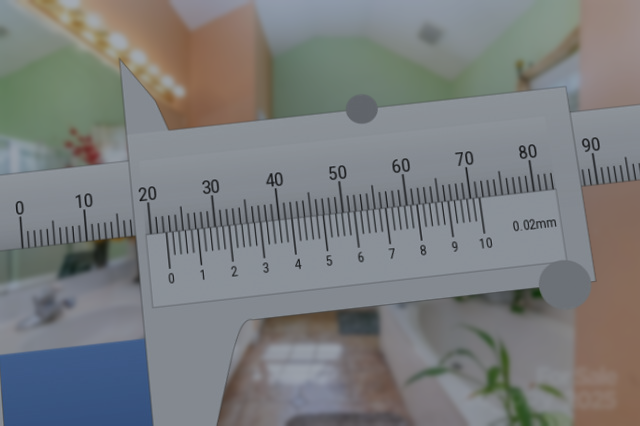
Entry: mm 22.4
